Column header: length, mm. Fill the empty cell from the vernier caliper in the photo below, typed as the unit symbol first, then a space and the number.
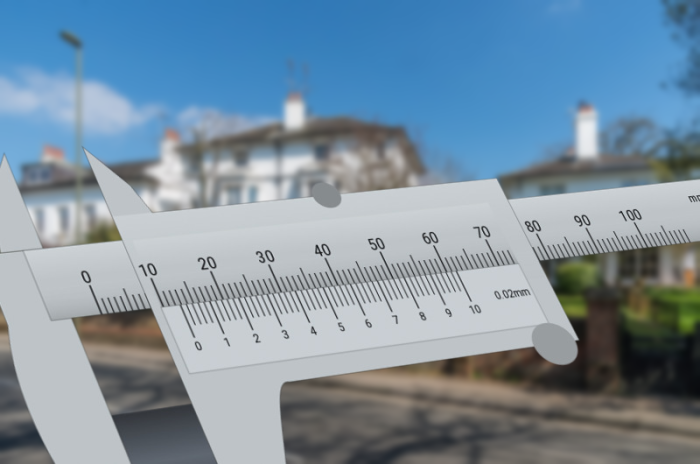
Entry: mm 12.8
